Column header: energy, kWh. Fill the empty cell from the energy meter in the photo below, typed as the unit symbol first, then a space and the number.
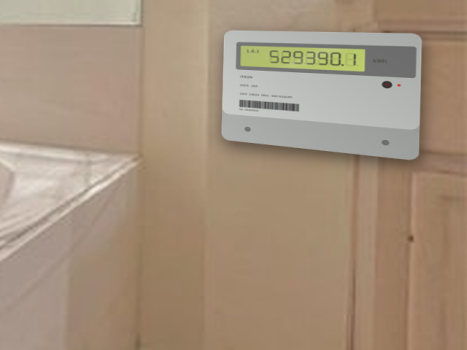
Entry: kWh 529390.1
